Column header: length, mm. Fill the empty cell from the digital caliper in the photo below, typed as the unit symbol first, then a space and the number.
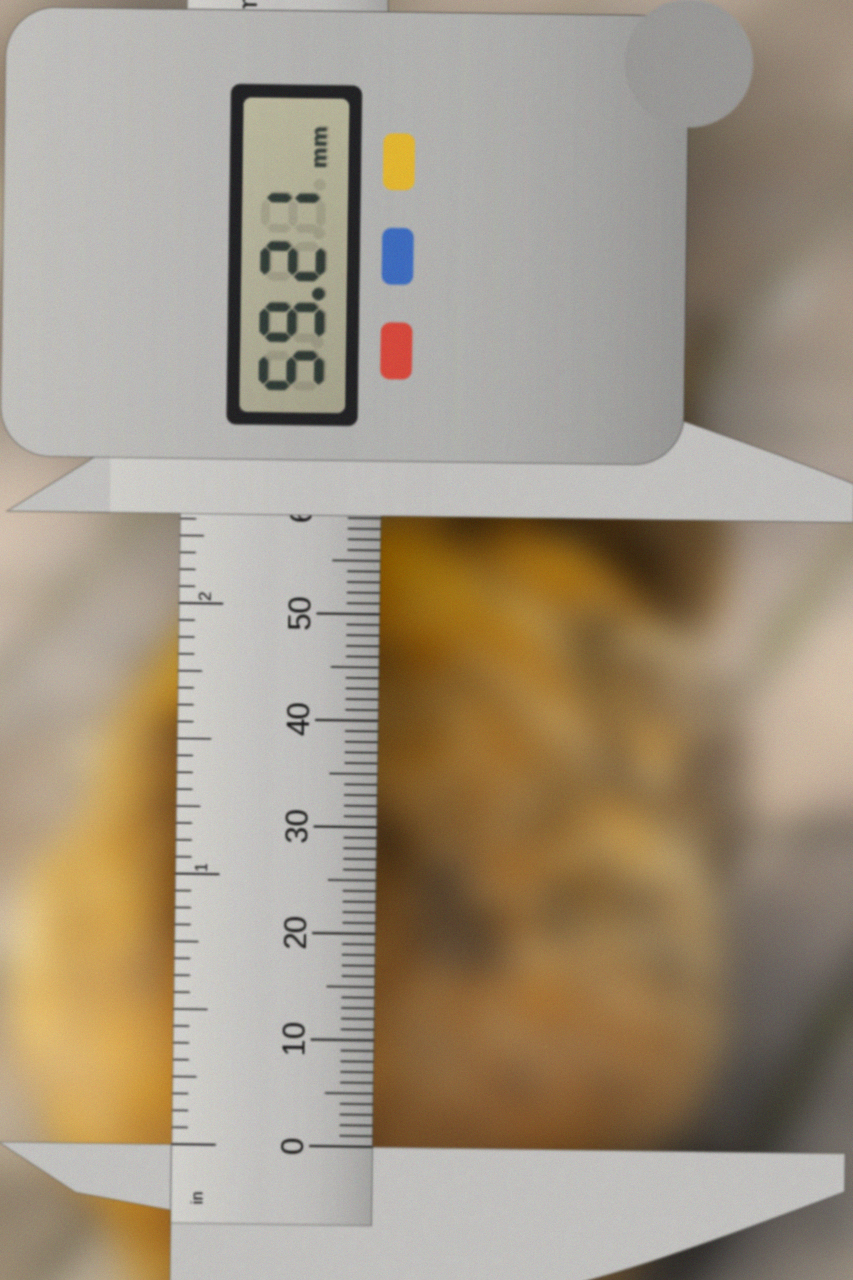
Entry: mm 59.21
